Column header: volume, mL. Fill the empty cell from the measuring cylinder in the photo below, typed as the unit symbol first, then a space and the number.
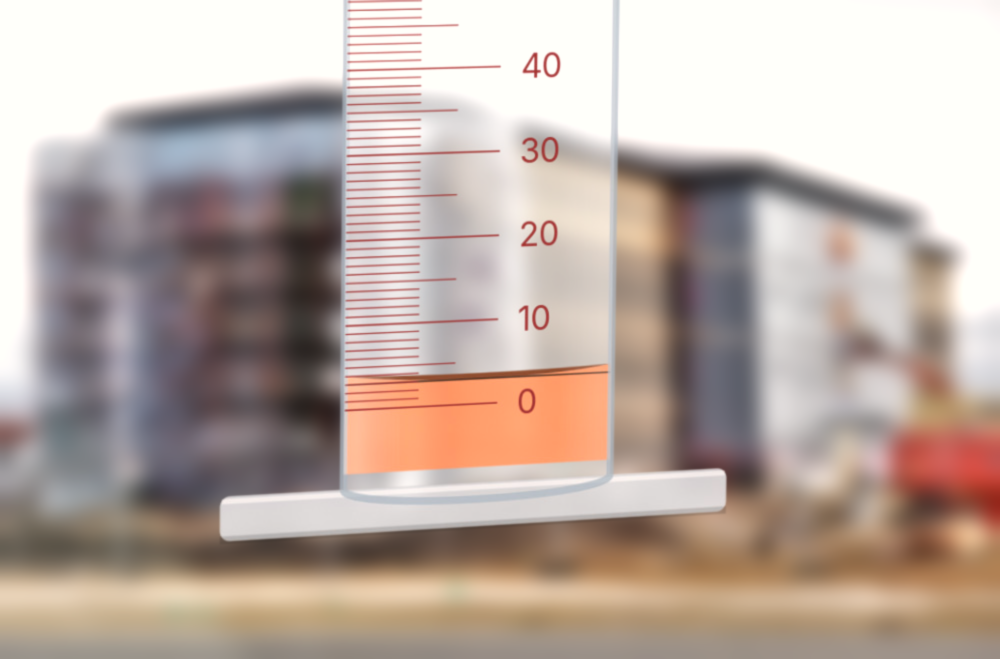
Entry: mL 3
